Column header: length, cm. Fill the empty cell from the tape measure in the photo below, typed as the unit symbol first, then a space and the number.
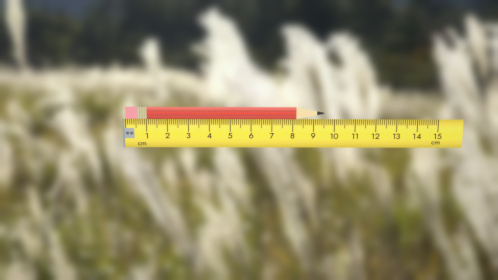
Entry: cm 9.5
